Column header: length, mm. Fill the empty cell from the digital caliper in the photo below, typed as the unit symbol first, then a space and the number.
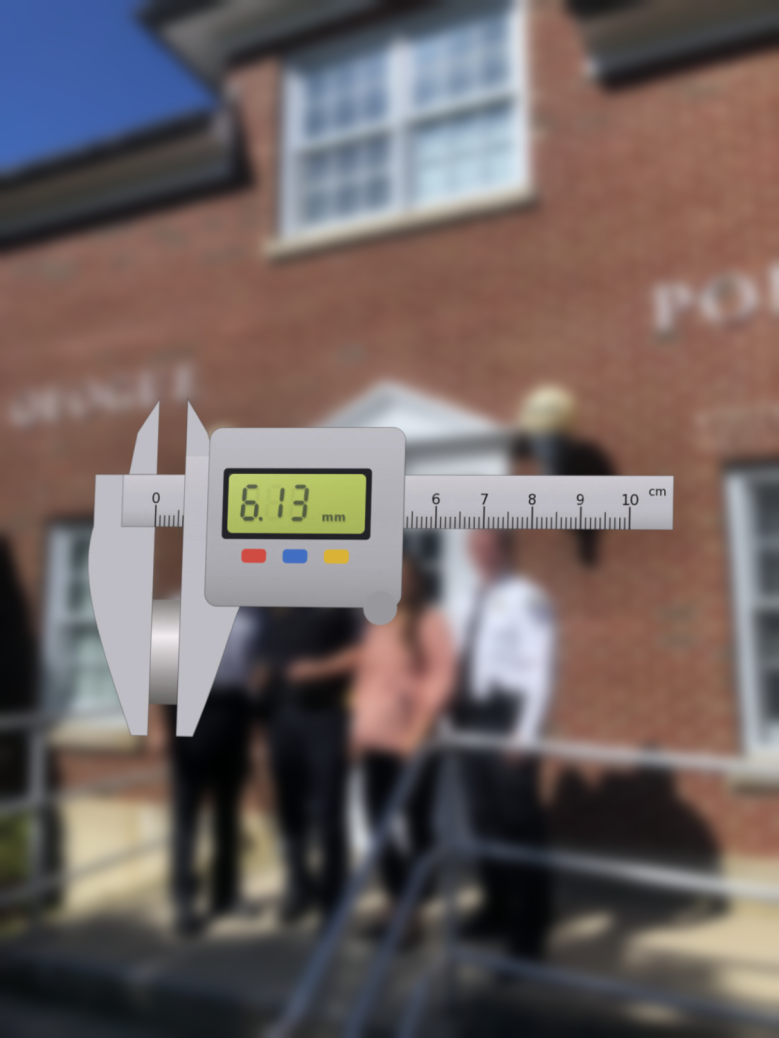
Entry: mm 6.13
